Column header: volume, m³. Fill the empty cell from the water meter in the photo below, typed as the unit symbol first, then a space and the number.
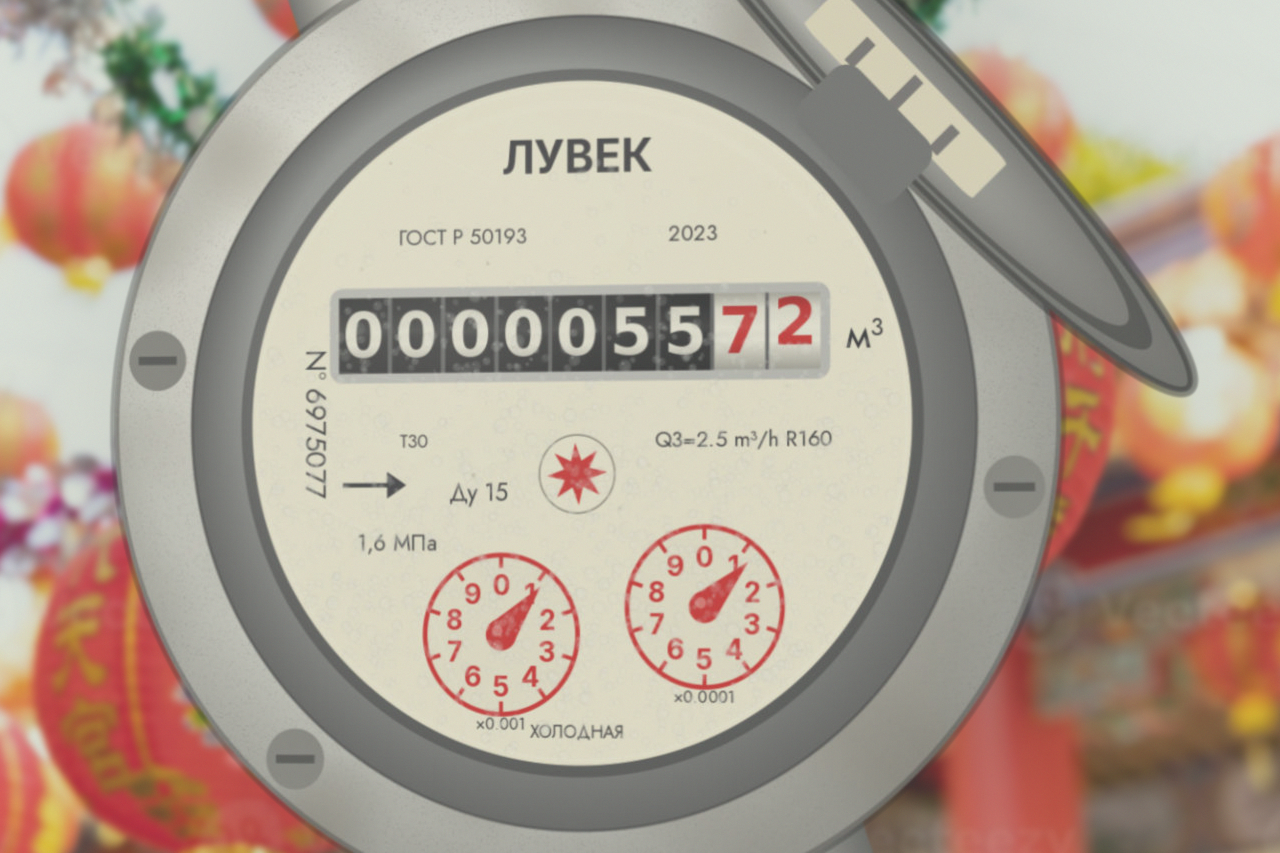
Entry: m³ 55.7211
